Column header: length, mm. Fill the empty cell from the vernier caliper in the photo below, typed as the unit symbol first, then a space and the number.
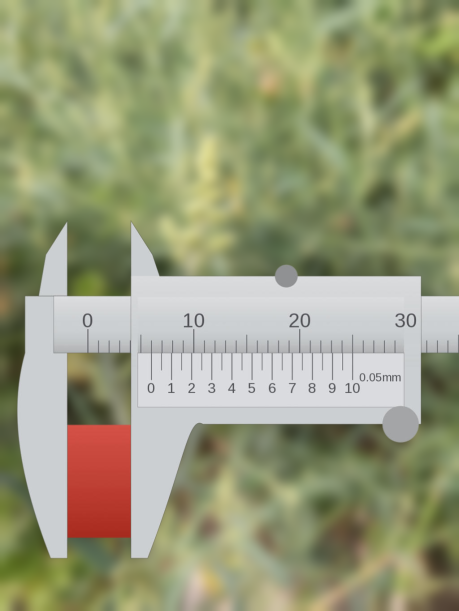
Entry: mm 6.0
